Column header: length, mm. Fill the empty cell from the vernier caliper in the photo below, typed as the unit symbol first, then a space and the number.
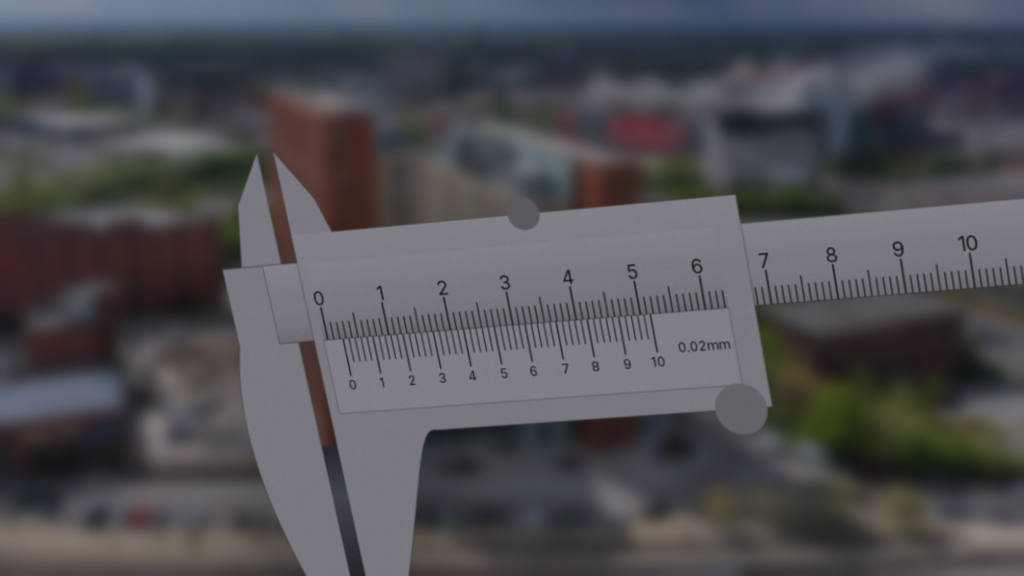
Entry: mm 2.5
